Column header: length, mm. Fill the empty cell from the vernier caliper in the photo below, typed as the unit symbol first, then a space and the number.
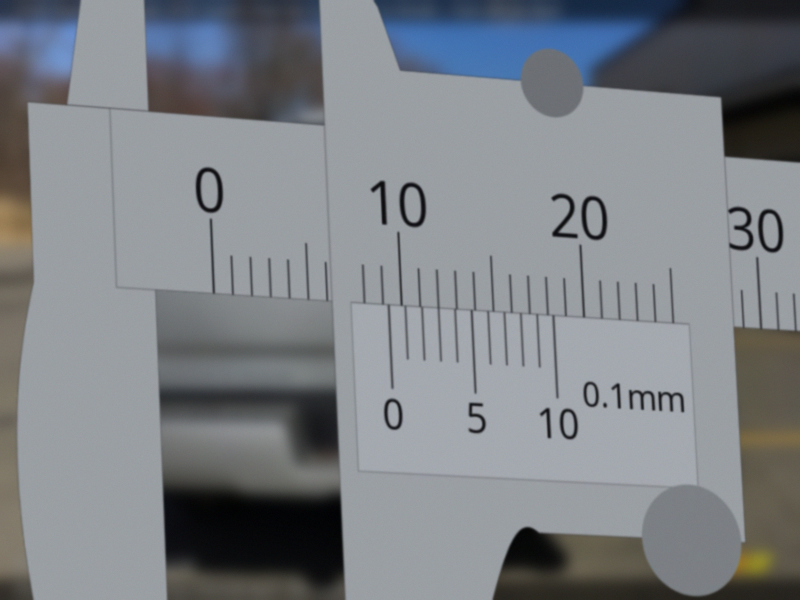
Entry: mm 9.3
